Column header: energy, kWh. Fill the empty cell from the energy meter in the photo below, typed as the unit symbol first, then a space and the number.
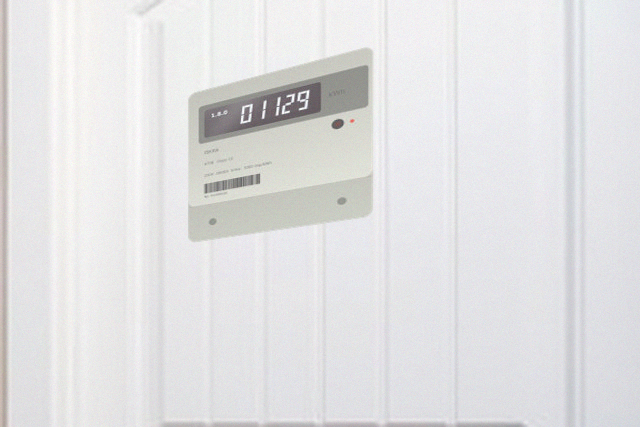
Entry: kWh 1129
